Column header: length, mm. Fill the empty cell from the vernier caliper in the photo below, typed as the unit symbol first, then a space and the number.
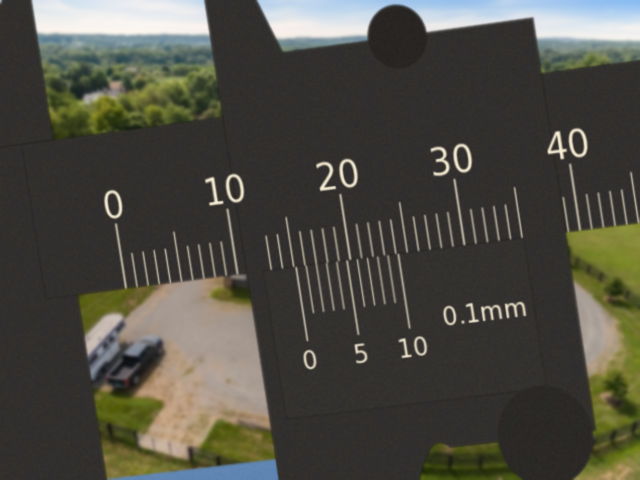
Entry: mm 15.2
